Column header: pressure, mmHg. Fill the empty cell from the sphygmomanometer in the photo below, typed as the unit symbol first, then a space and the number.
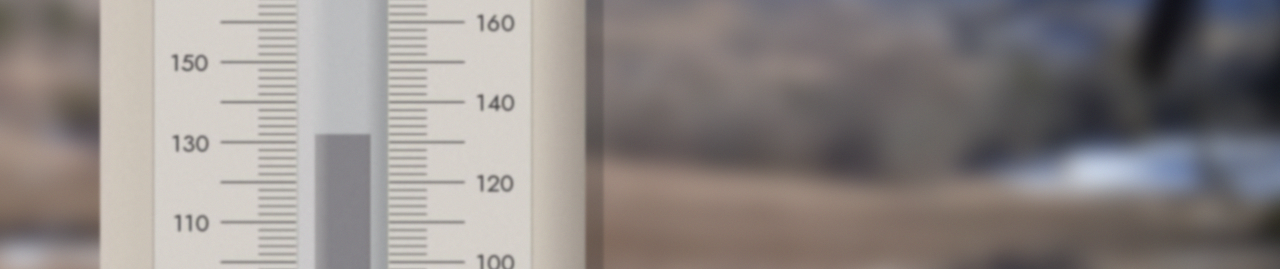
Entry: mmHg 132
